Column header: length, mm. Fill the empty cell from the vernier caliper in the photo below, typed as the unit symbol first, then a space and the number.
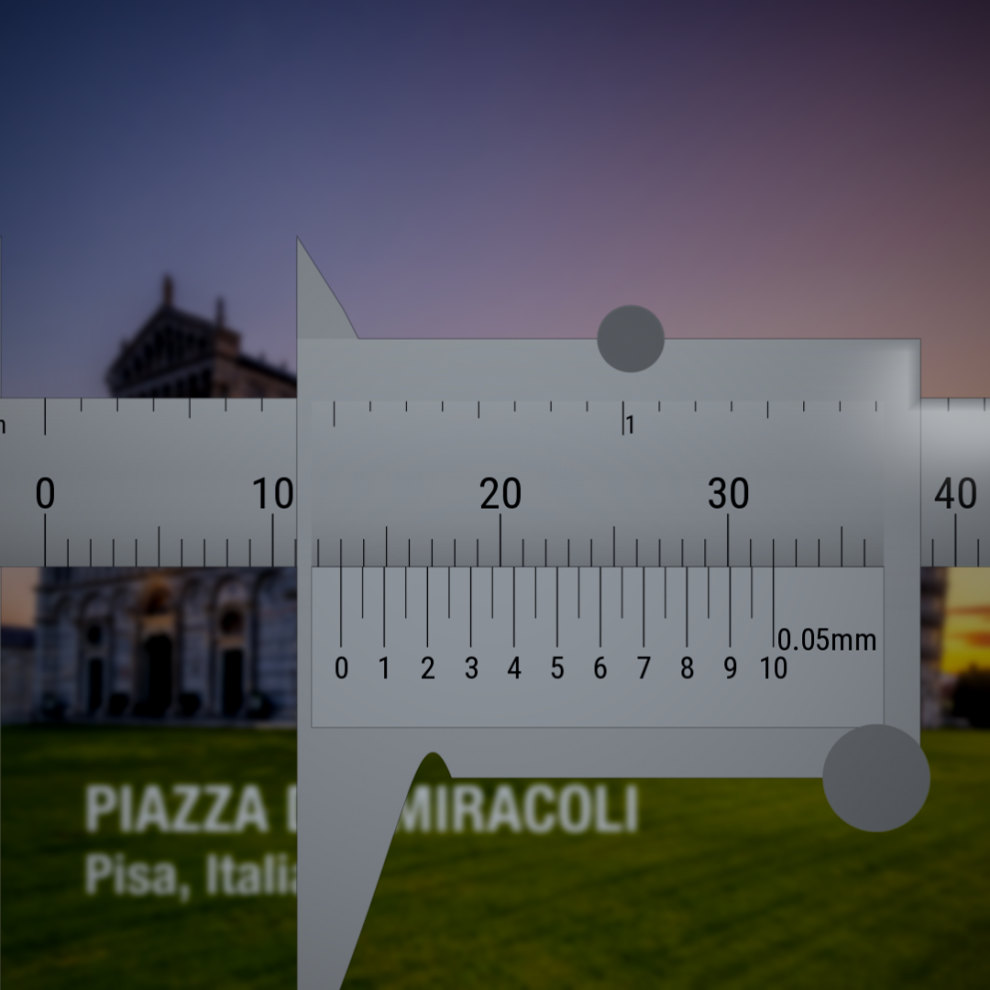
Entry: mm 13.00
